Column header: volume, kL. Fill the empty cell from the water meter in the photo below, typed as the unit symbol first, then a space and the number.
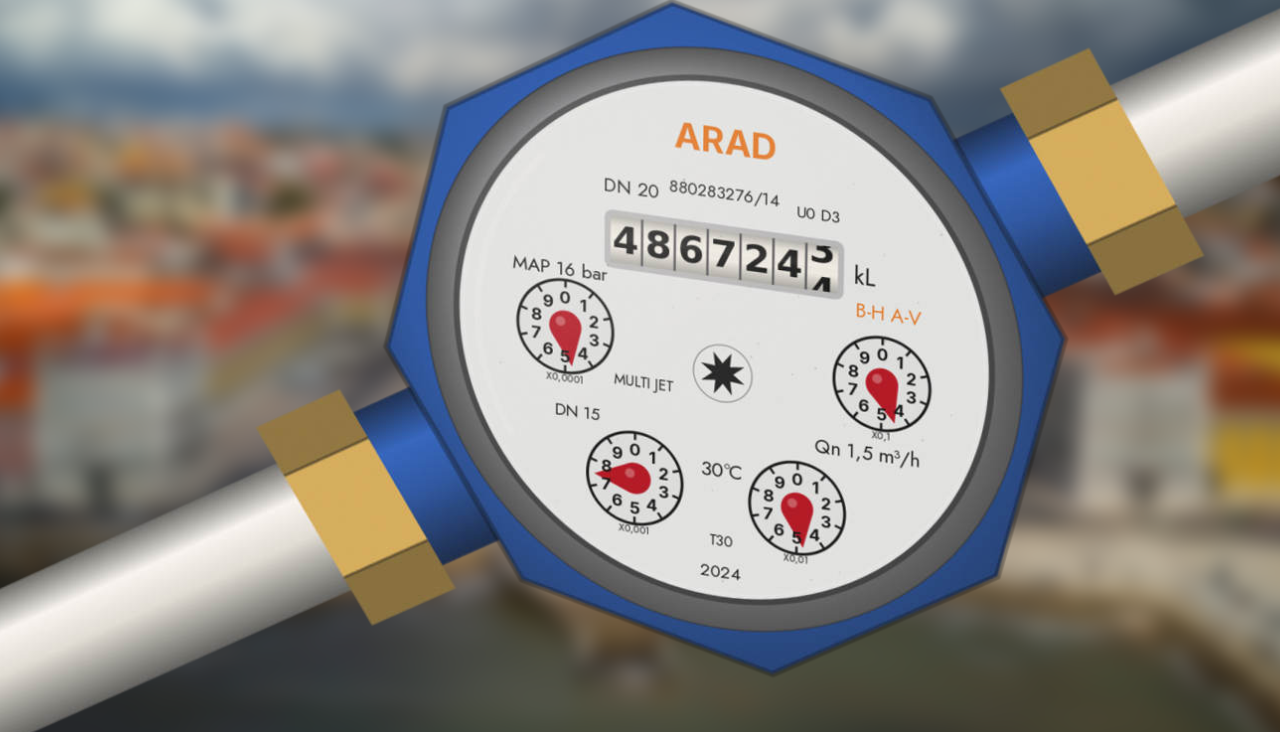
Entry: kL 4867243.4474
